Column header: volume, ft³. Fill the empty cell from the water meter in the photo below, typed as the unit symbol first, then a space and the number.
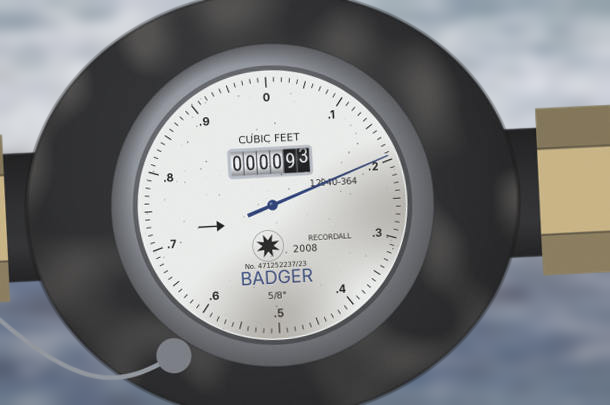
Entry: ft³ 93.19
